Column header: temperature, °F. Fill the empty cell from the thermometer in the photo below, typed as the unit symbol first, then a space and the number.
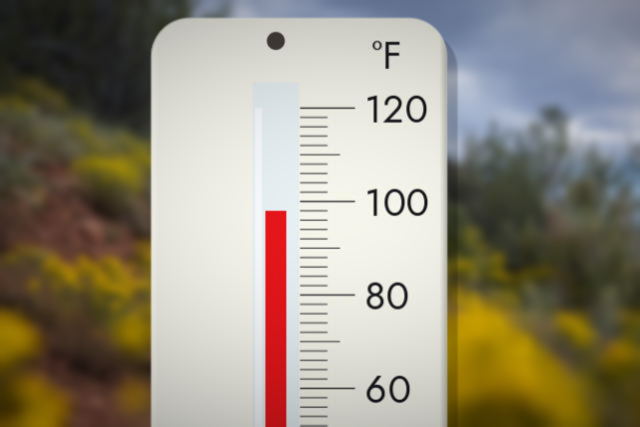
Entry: °F 98
